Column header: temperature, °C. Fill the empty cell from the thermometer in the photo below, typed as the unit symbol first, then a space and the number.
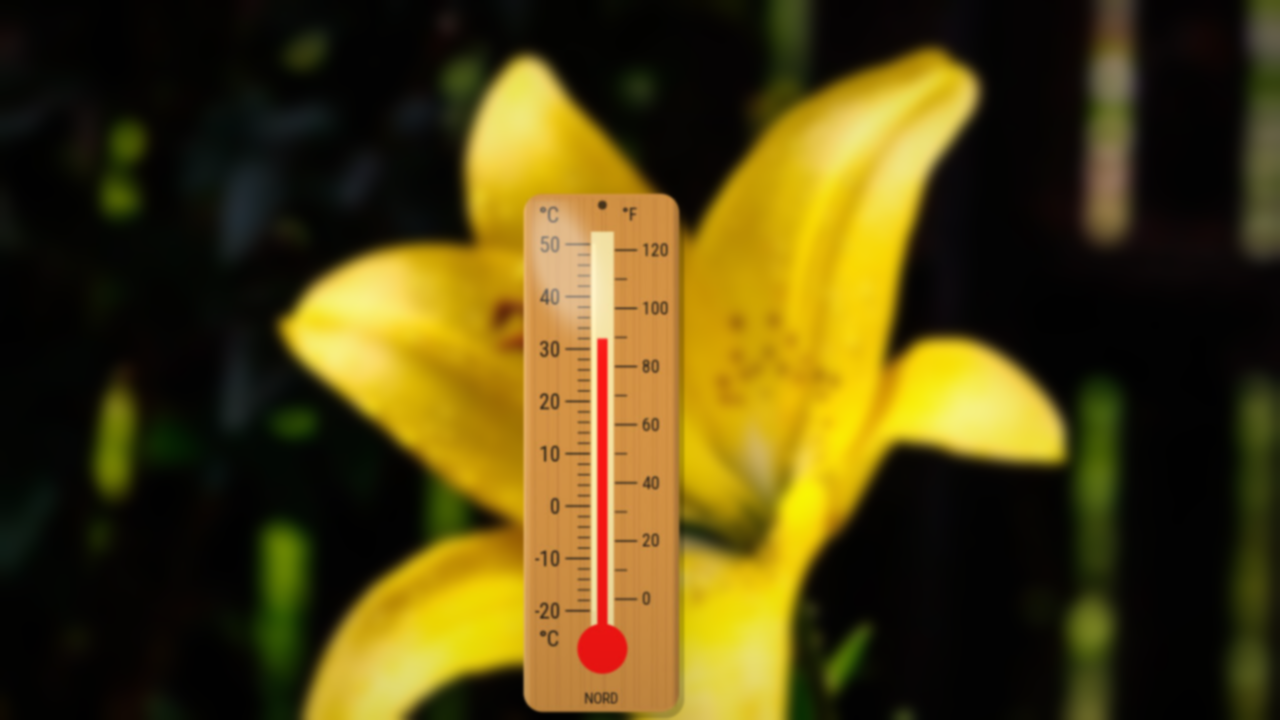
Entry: °C 32
